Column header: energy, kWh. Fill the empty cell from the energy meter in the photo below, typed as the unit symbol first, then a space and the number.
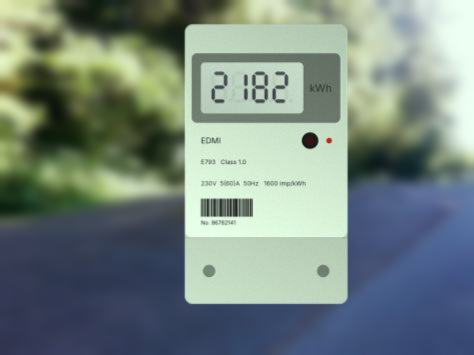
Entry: kWh 2182
